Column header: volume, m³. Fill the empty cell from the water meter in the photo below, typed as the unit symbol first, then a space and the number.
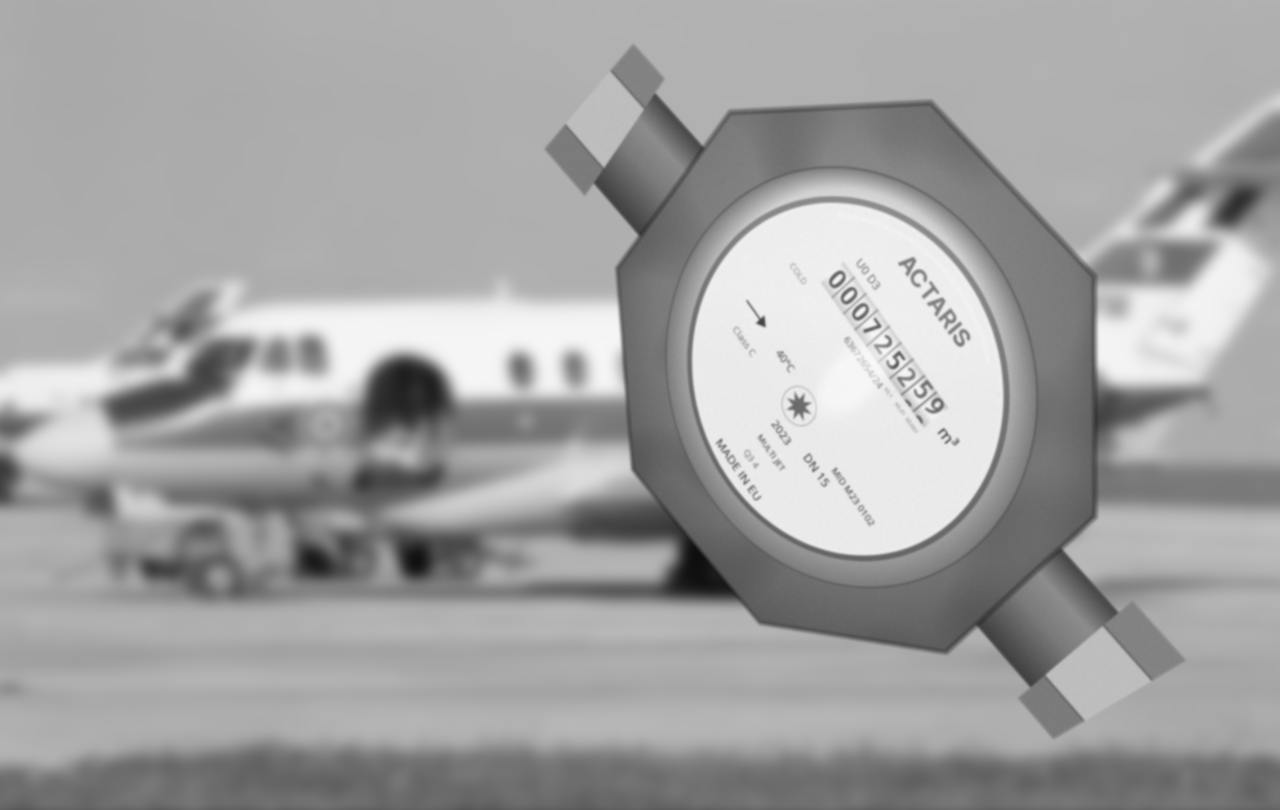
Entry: m³ 725.259
